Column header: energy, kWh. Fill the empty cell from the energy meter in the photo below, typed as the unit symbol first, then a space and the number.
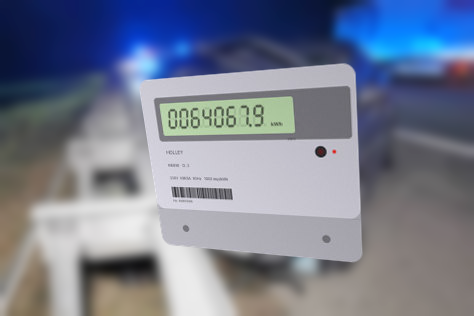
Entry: kWh 64067.9
